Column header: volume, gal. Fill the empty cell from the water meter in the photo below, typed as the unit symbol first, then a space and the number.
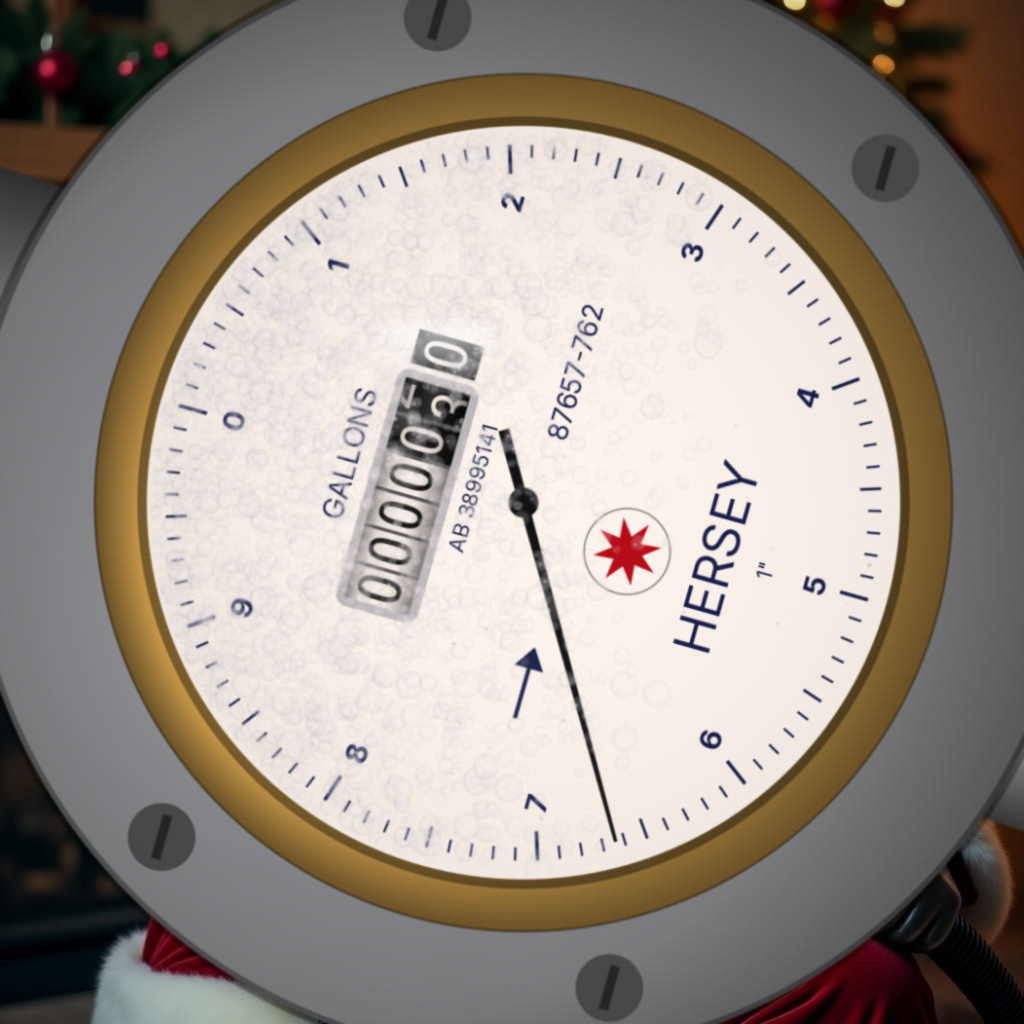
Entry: gal 26.6
